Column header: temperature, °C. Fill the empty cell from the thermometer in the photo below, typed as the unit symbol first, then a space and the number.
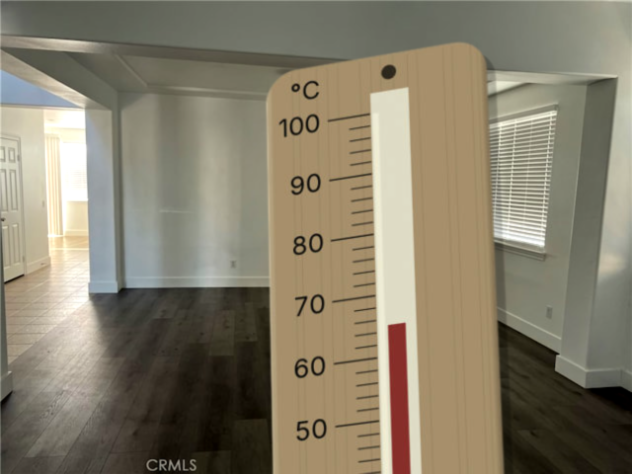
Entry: °C 65
